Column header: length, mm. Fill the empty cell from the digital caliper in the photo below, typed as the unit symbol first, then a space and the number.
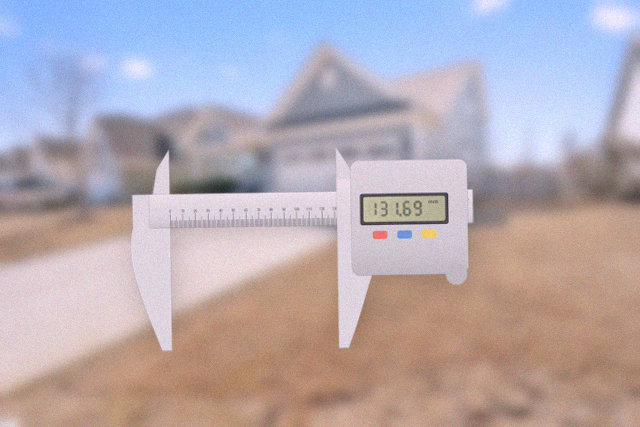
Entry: mm 131.69
